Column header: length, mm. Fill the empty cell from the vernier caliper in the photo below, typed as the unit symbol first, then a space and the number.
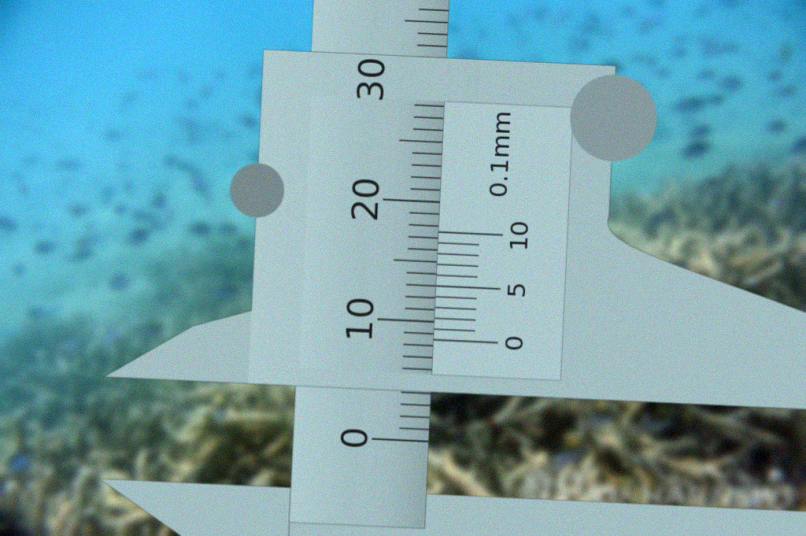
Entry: mm 8.5
